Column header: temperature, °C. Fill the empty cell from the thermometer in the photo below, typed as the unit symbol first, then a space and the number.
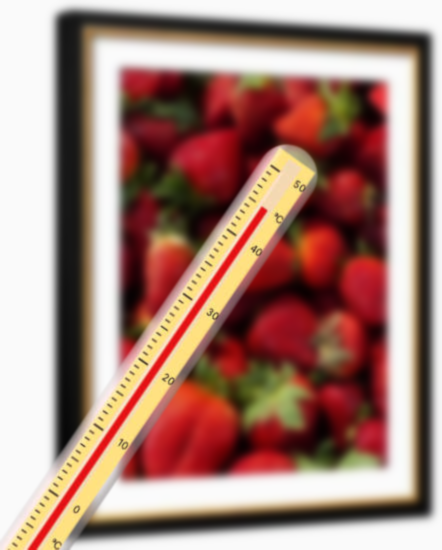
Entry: °C 45
